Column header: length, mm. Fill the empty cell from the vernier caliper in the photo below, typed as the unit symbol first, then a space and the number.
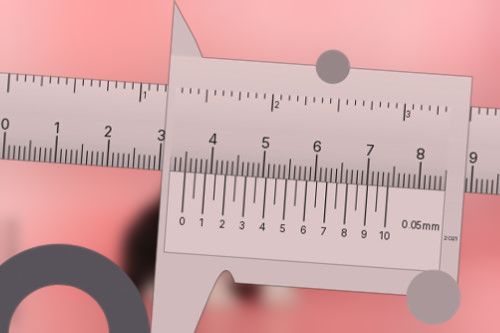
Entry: mm 35.0
